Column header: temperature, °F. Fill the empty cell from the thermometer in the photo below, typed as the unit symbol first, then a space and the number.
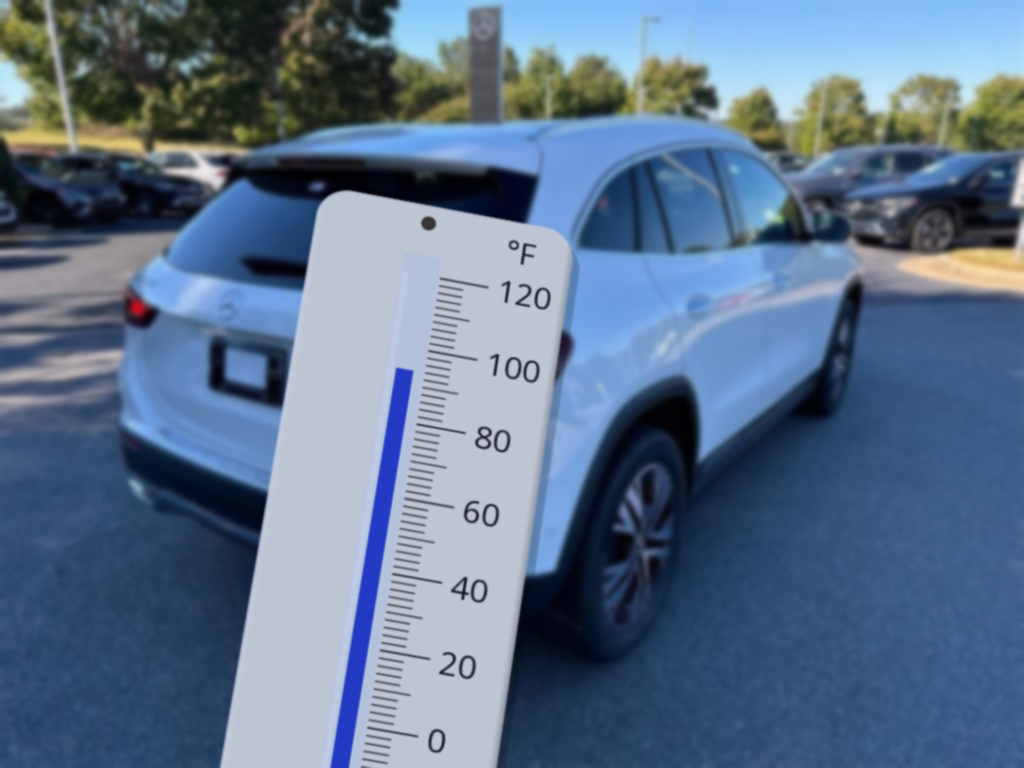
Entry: °F 94
